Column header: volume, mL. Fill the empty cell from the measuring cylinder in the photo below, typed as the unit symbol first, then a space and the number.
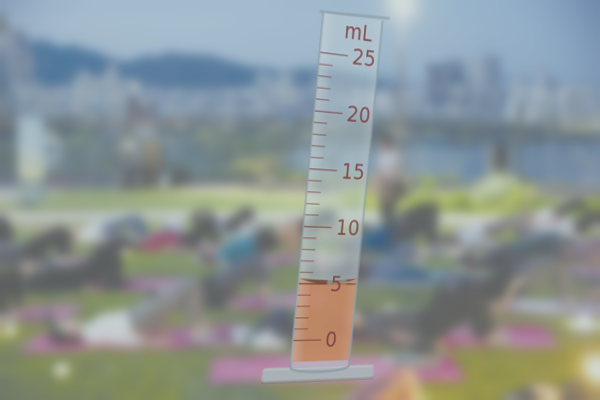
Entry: mL 5
